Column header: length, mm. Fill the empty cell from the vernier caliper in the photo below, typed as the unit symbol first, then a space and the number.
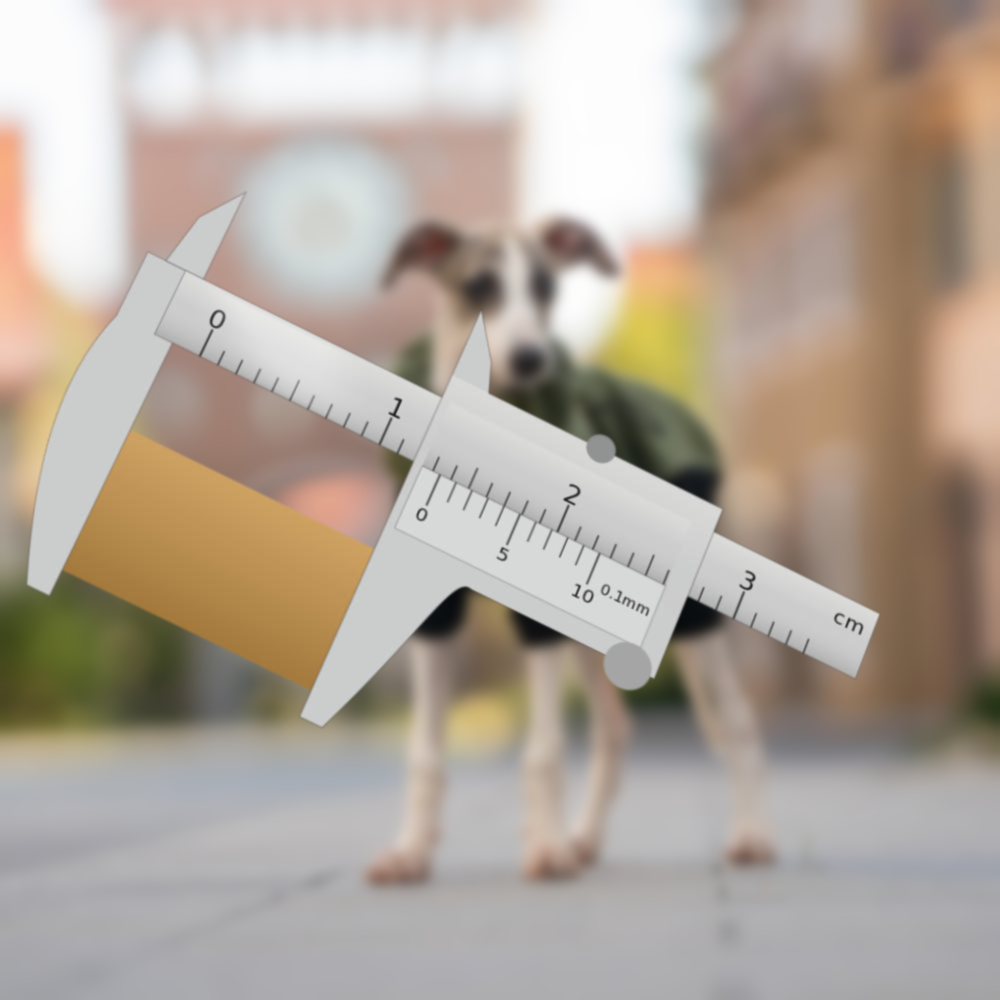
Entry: mm 13.4
